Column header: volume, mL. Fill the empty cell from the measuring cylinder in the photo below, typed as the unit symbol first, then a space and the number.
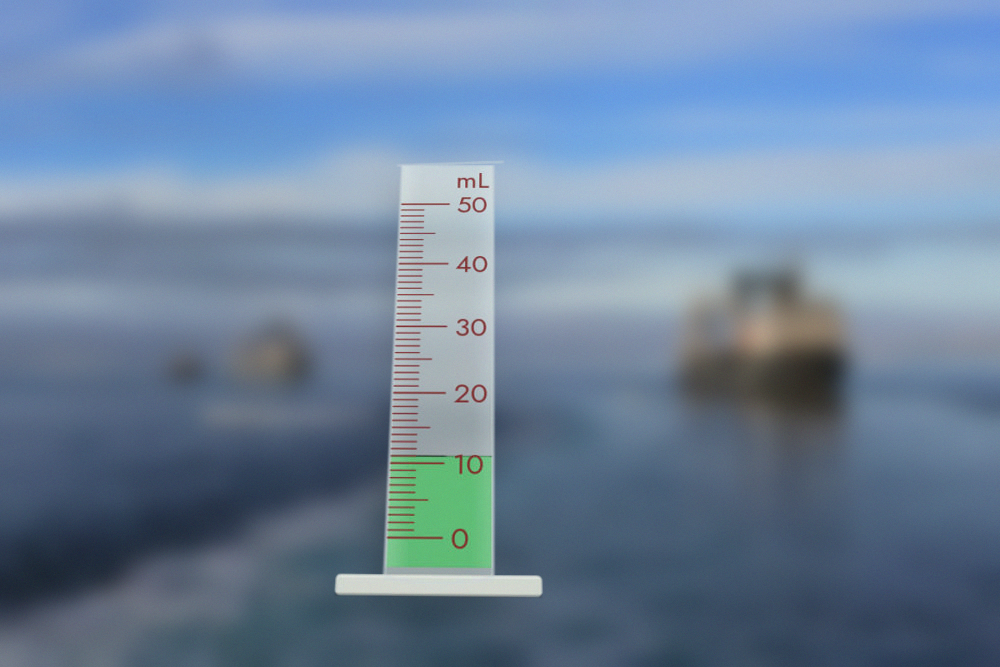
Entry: mL 11
